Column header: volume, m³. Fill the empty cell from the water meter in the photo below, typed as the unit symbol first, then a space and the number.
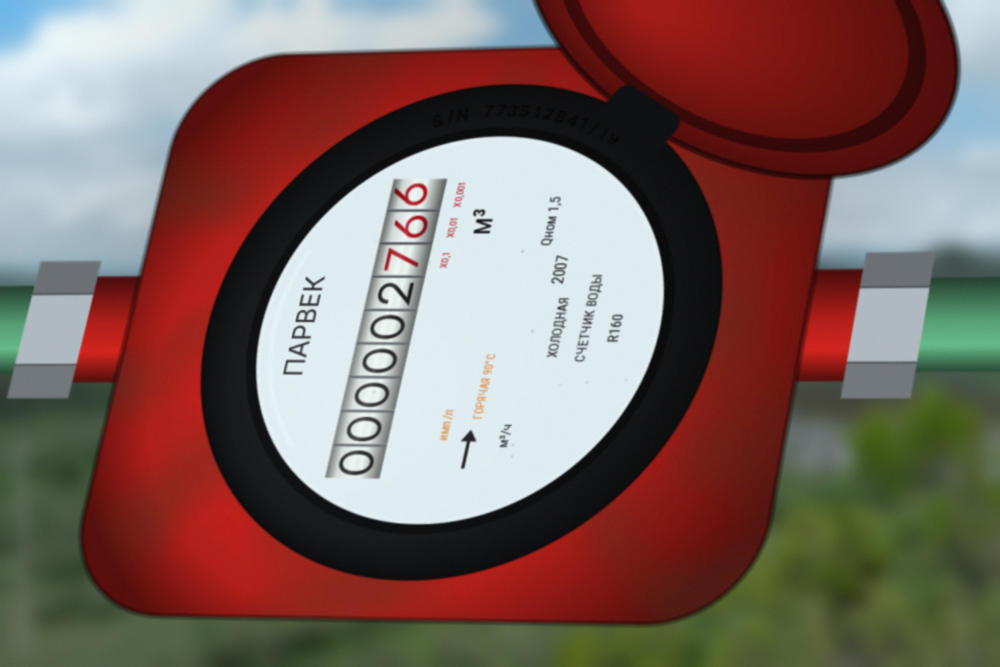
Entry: m³ 2.766
